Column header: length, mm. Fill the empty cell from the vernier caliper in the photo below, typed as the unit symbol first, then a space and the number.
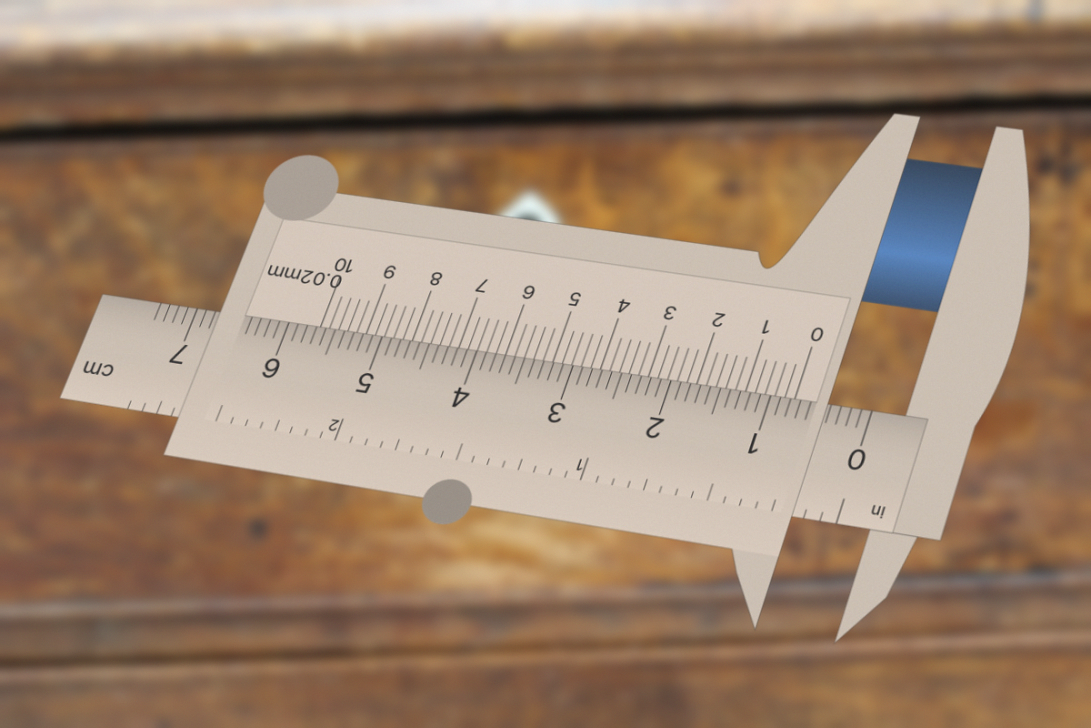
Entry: mm 7.6
